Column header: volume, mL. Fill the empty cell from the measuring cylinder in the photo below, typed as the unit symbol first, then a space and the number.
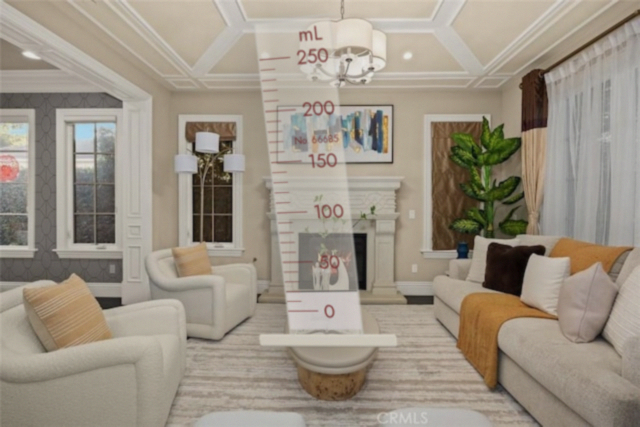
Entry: mL 20
